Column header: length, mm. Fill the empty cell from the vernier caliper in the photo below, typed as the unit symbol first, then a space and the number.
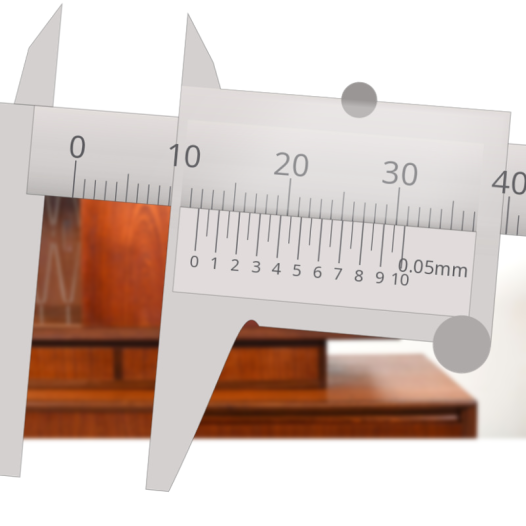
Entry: mm 11.8
